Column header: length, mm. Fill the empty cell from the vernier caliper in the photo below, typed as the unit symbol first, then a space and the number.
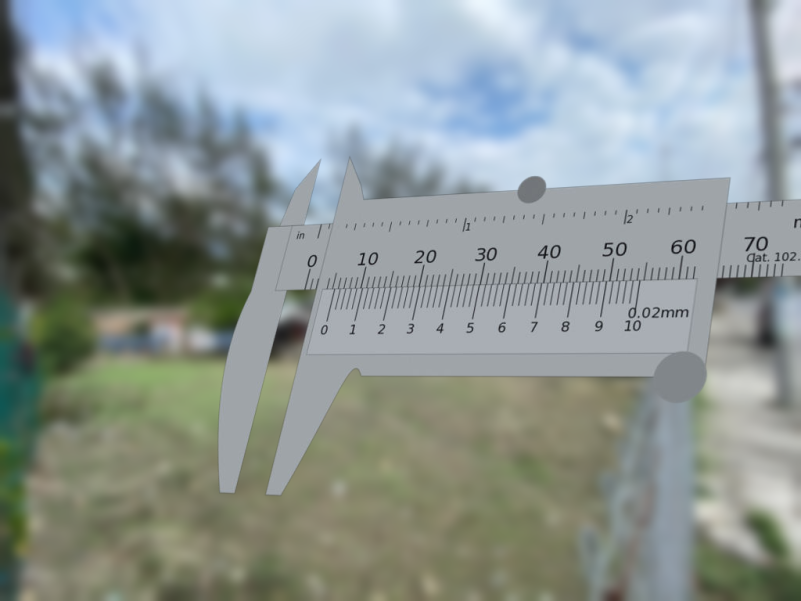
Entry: mm 5.4
